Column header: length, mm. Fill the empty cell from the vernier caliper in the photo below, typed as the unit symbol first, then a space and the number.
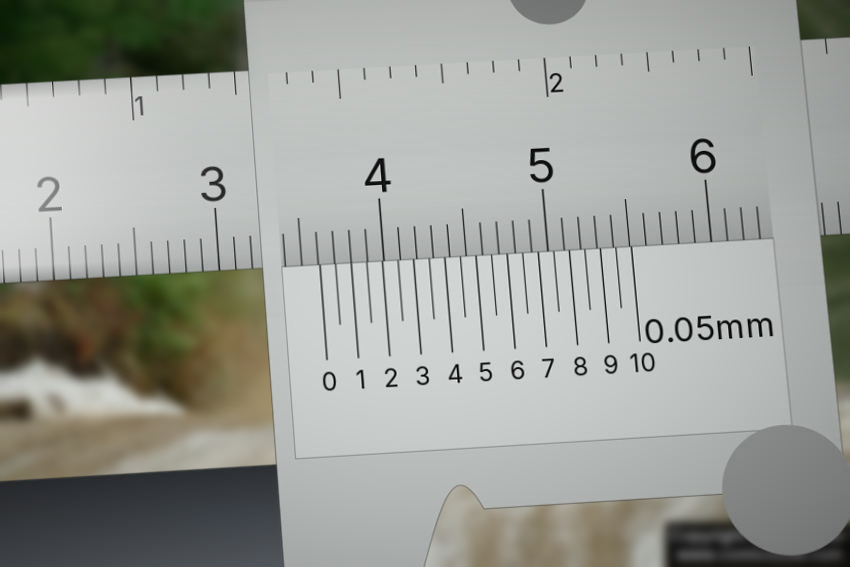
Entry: mm 36.1
